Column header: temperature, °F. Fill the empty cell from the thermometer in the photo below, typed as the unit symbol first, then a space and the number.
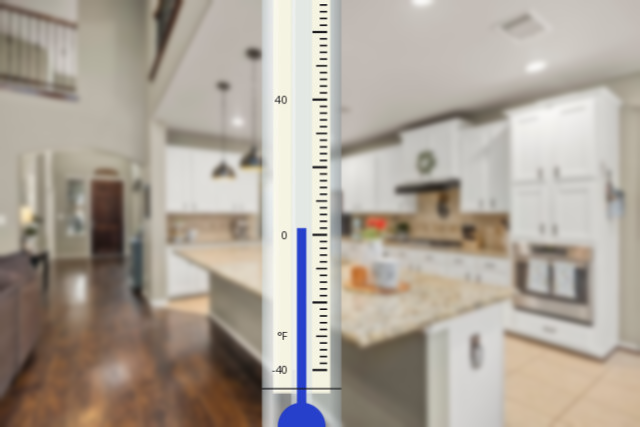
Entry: °F 2
